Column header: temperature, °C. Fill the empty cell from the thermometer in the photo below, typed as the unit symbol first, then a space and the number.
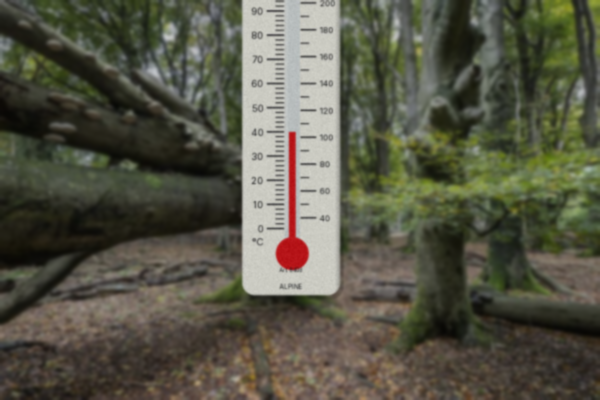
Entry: °C 40
